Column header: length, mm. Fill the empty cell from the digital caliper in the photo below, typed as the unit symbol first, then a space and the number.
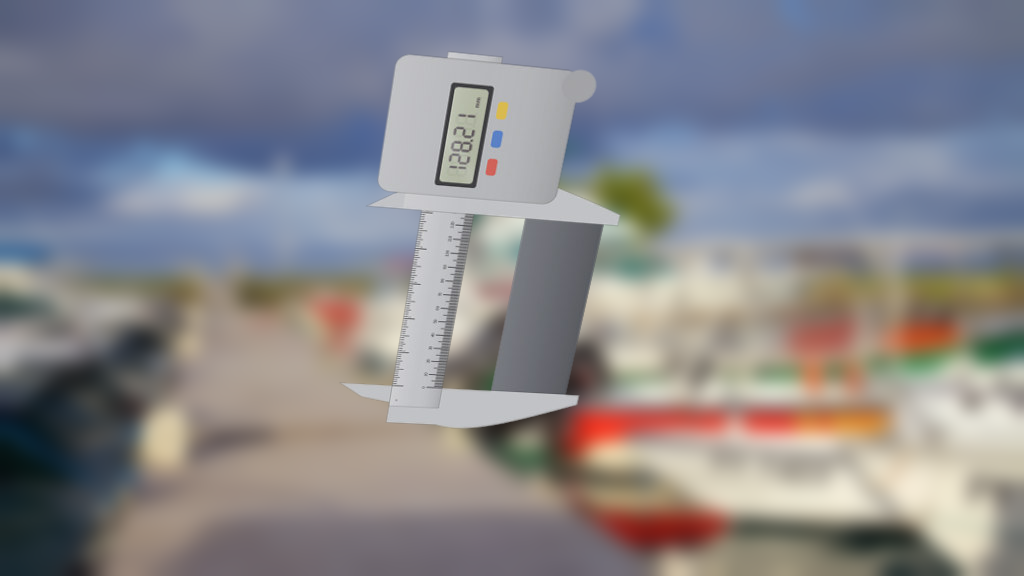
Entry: mm 128.21
